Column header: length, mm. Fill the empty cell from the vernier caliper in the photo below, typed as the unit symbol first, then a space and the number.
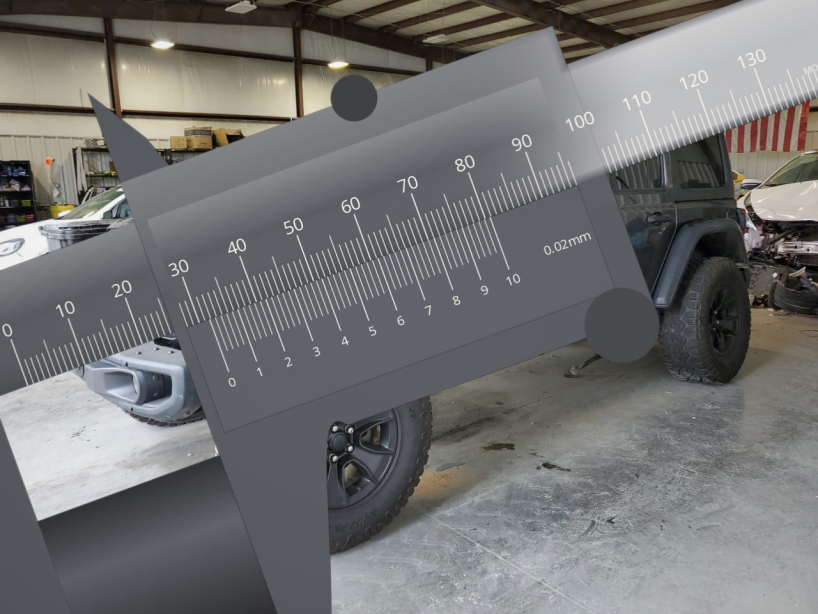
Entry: mm 31.8
